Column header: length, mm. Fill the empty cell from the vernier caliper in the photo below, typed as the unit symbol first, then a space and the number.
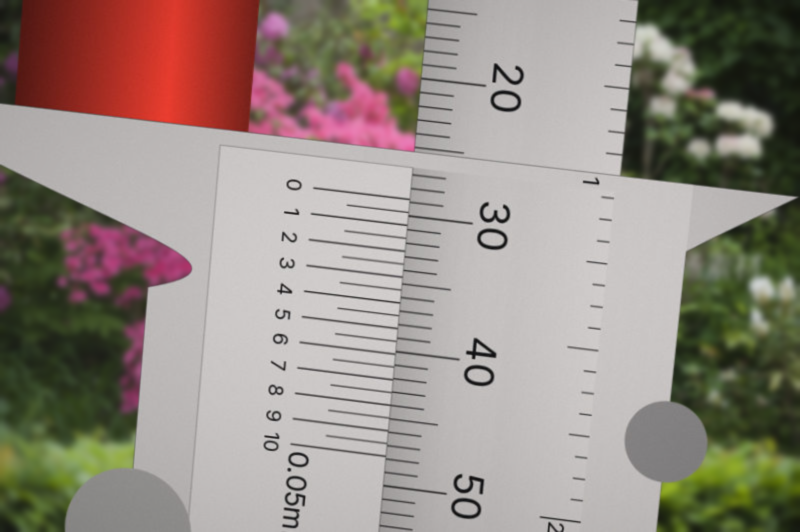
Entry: mm 28.8
